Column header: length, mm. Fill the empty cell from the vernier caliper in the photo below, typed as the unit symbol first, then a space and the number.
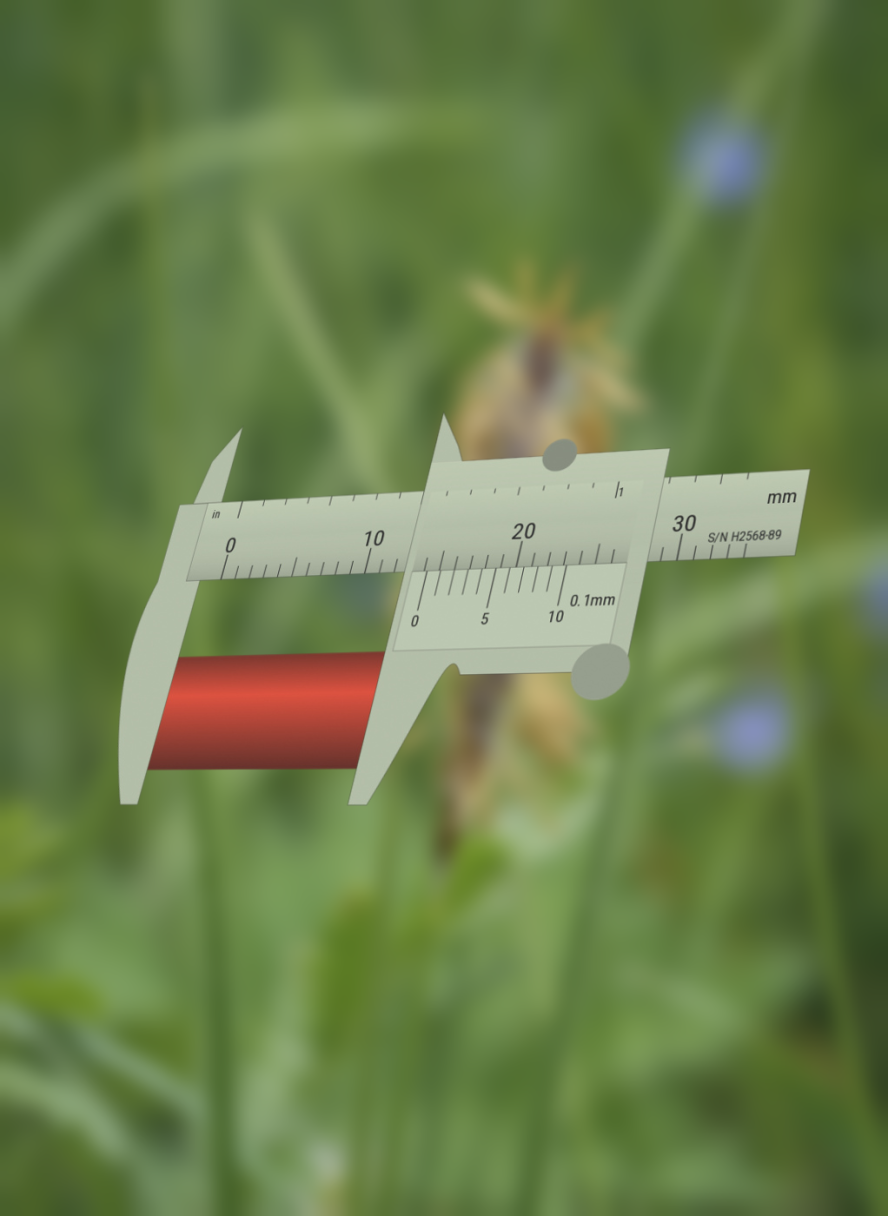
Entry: mm 14.2
